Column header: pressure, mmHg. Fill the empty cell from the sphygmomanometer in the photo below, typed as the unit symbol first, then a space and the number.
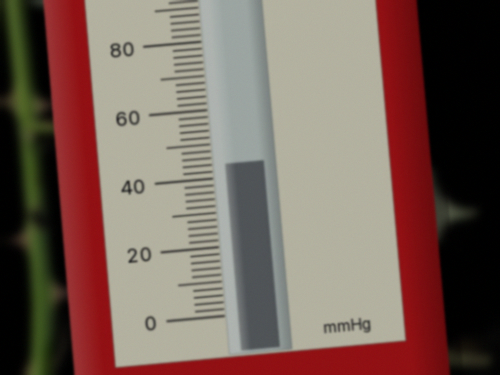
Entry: mmHg 44
